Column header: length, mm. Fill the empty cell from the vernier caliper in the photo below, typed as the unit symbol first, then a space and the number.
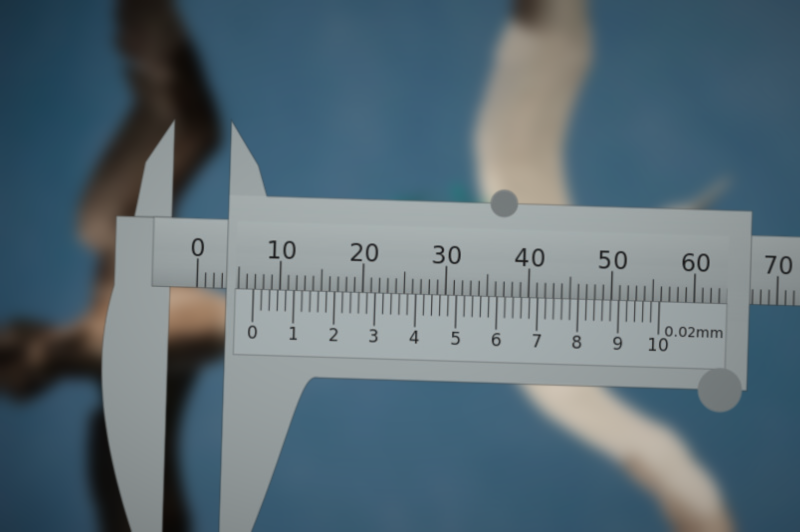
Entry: mm 6.8
